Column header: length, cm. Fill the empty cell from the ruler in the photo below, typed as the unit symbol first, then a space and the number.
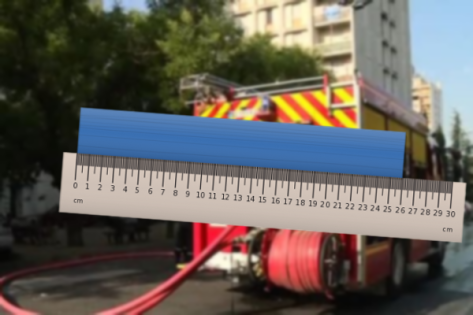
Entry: cm 26
